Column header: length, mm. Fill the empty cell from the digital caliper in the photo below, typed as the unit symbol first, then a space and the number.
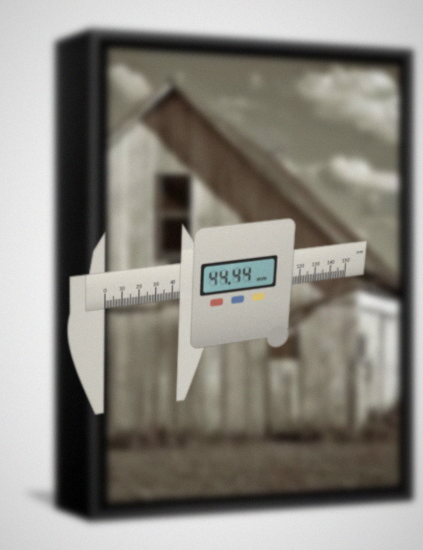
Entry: mm 44.44
